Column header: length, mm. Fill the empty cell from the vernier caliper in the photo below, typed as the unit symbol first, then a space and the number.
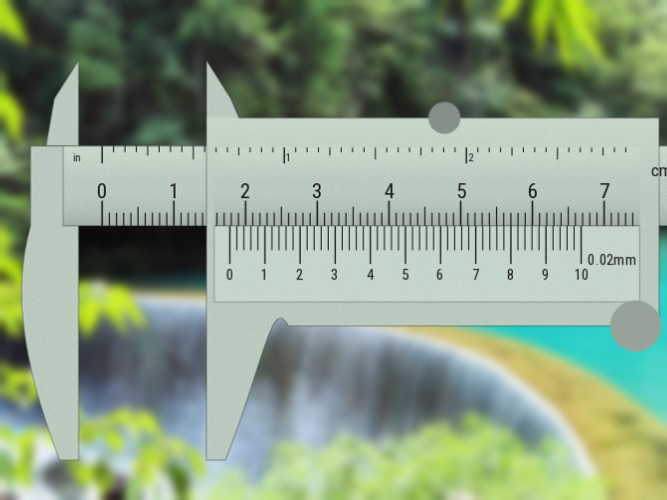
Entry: mm 17.8
